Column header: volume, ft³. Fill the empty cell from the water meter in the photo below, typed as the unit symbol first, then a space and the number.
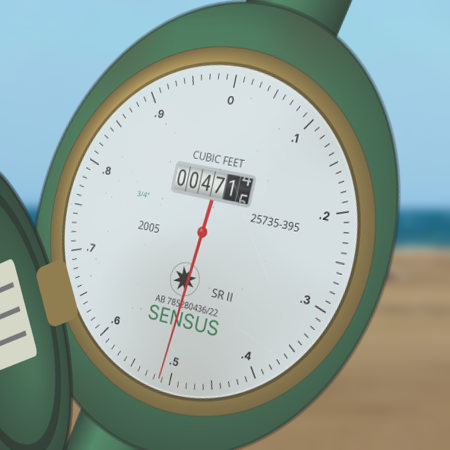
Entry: ft³ 4714.51
